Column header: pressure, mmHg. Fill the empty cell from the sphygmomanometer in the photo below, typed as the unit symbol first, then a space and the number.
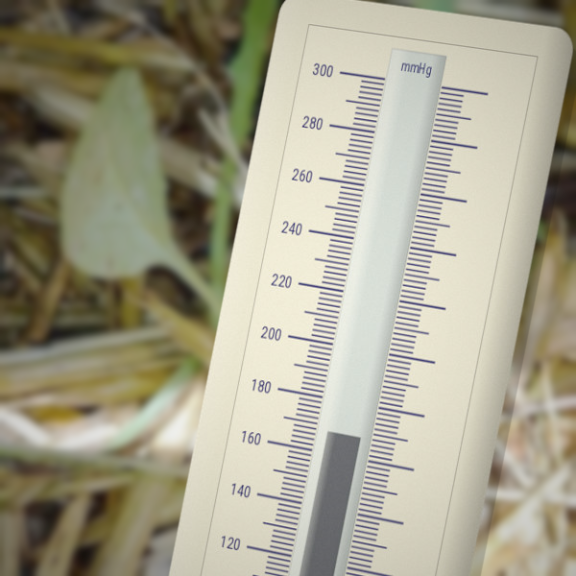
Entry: mmHg 168
